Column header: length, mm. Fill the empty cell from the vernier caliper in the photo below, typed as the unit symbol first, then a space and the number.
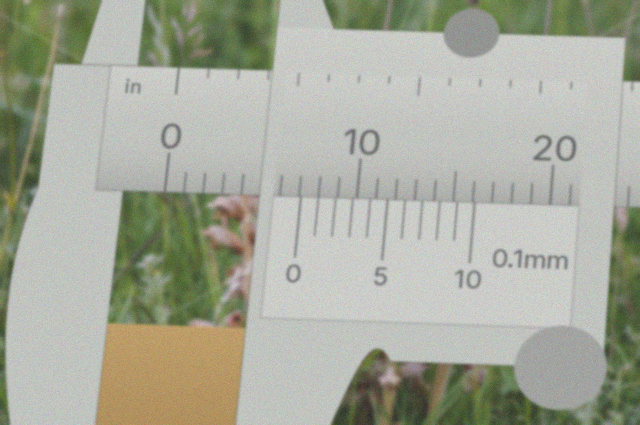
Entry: mm 7.1
